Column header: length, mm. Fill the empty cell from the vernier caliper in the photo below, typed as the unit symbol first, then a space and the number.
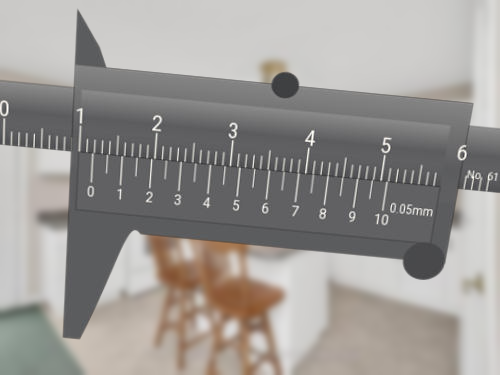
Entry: mm 11.8
